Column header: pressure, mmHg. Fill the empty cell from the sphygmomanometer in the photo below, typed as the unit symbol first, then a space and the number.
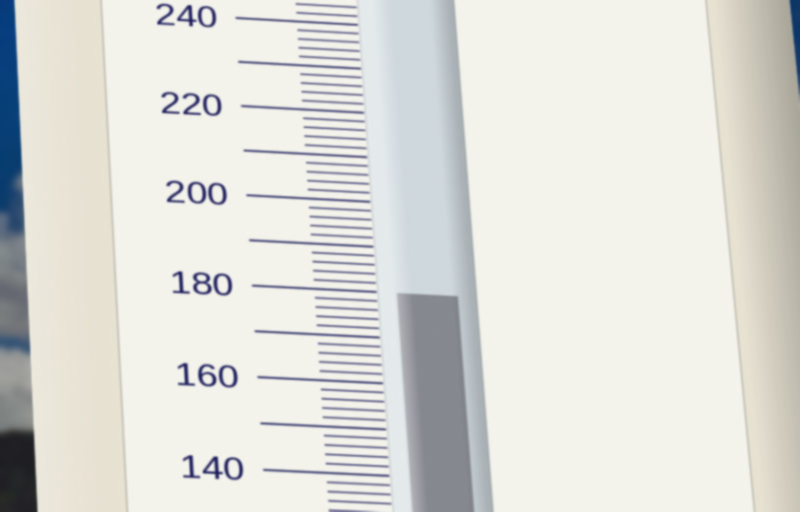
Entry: mmHg 180
